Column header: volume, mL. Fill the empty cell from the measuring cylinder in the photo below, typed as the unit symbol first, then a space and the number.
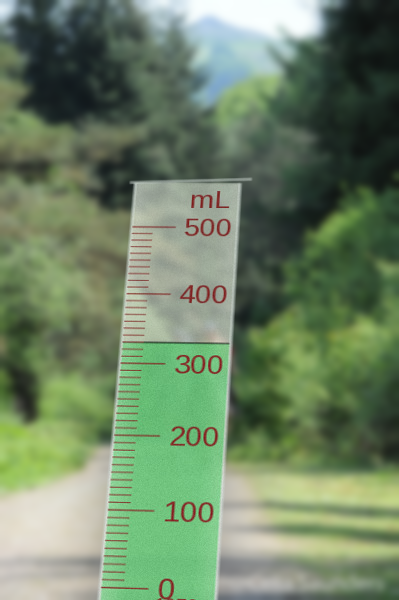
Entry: mL 330
